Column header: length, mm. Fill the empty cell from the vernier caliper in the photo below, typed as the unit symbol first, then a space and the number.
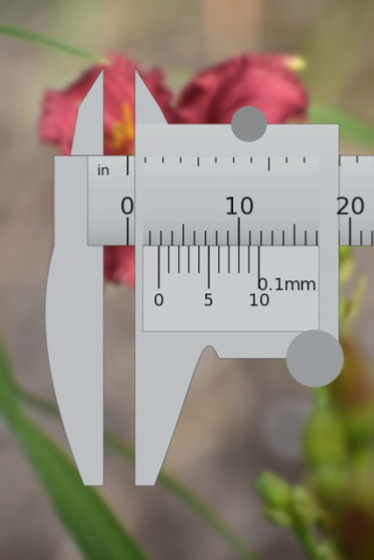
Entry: mm 2.8
